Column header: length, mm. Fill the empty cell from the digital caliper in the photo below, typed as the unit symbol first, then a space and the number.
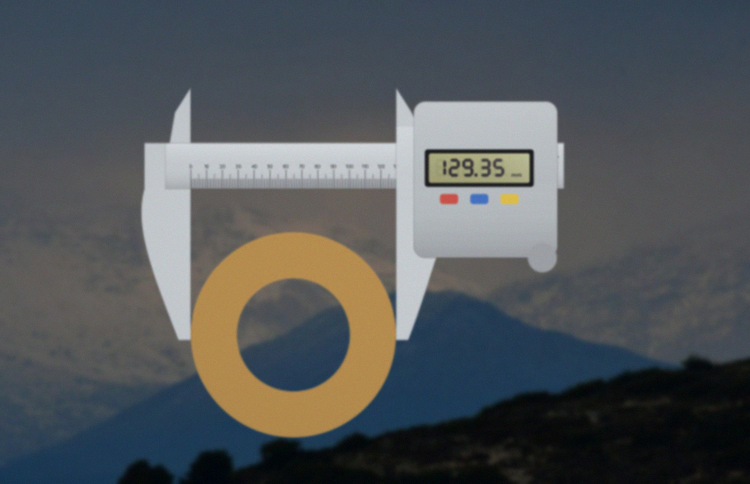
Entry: mm 129.35
